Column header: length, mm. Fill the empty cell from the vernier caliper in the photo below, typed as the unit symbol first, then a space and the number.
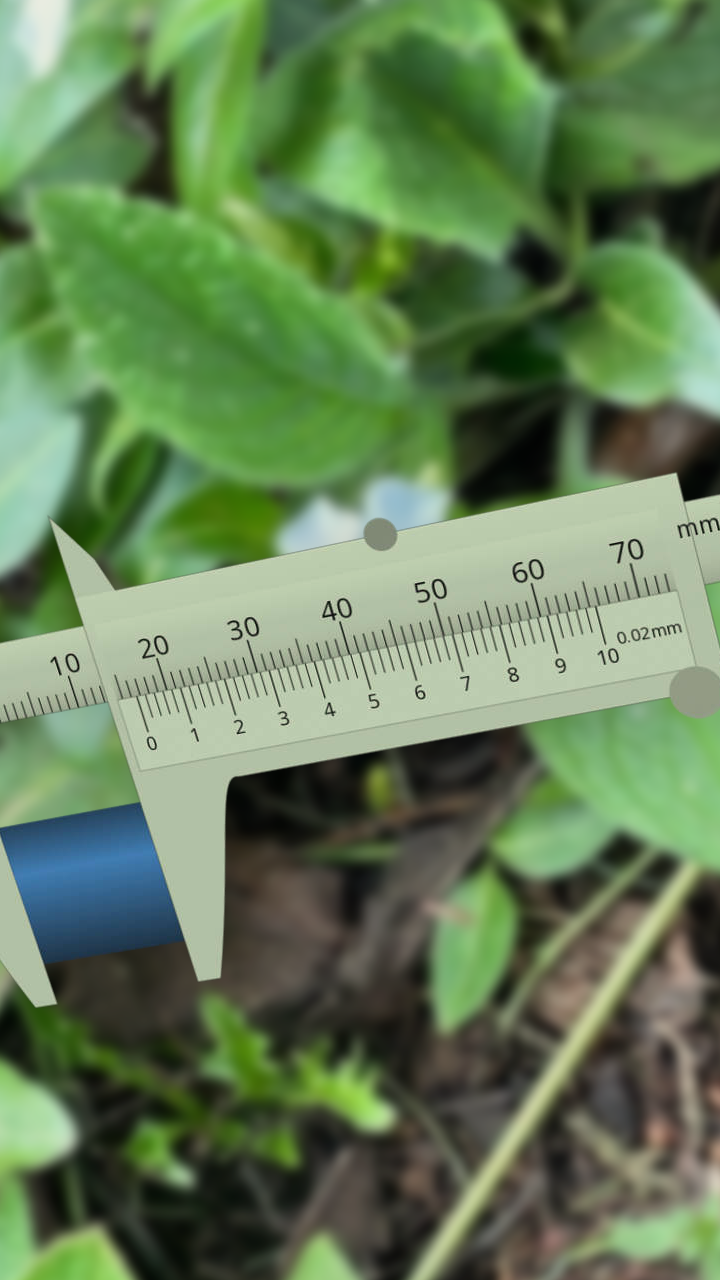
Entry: mm 16.6
